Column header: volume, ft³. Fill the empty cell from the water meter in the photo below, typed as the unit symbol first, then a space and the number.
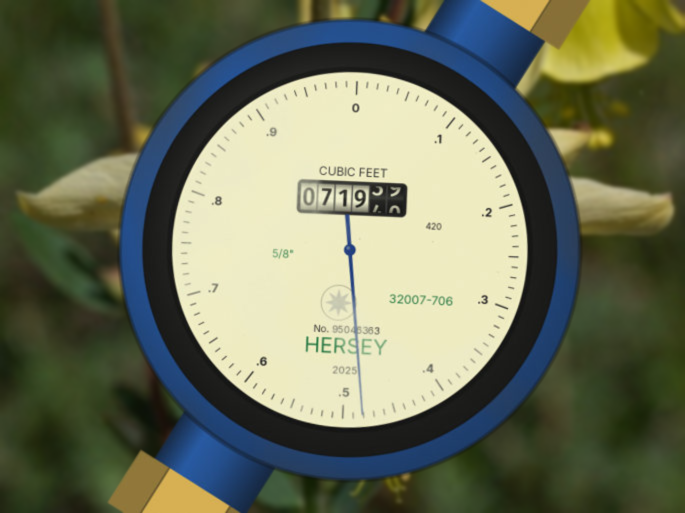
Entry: ft³ 71939.48
